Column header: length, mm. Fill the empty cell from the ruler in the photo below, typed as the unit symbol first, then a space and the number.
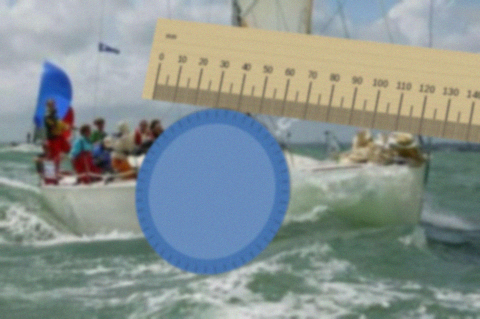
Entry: mm 70
